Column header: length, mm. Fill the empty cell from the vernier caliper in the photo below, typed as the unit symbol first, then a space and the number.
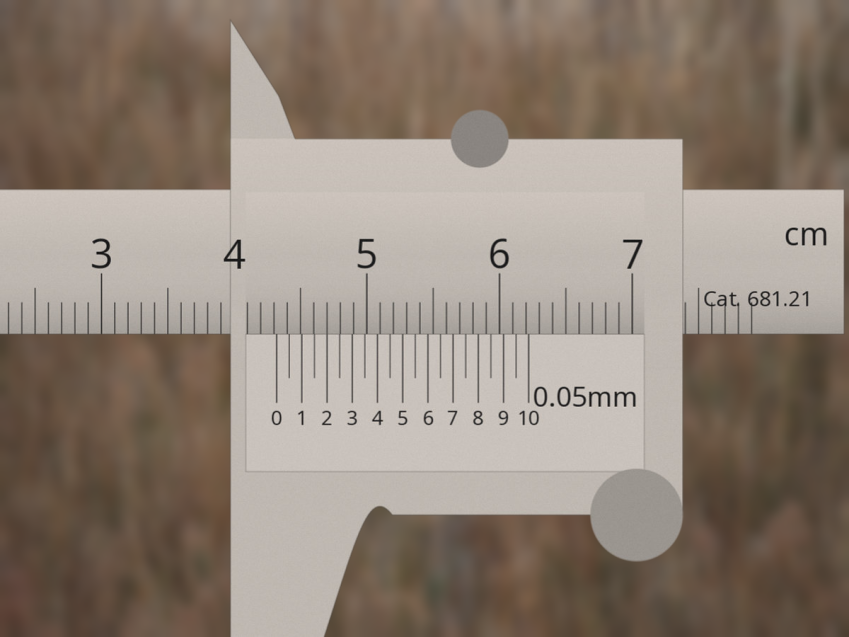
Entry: mm 43.2
